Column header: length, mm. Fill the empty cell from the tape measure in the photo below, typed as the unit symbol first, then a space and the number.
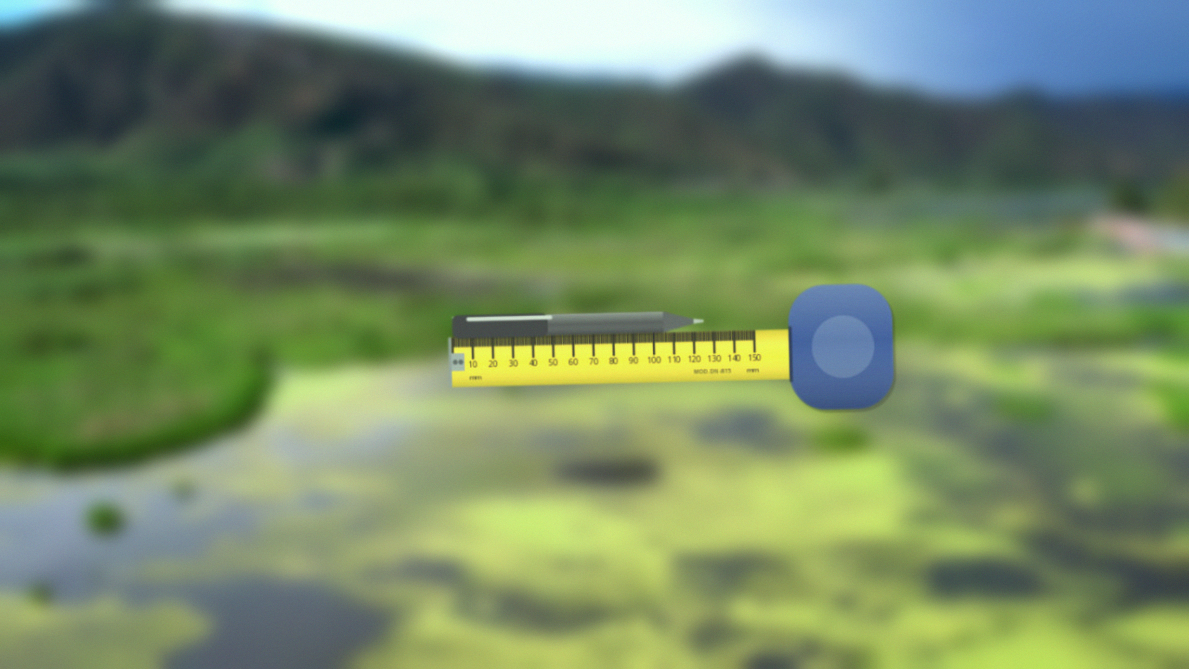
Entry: mm 125
